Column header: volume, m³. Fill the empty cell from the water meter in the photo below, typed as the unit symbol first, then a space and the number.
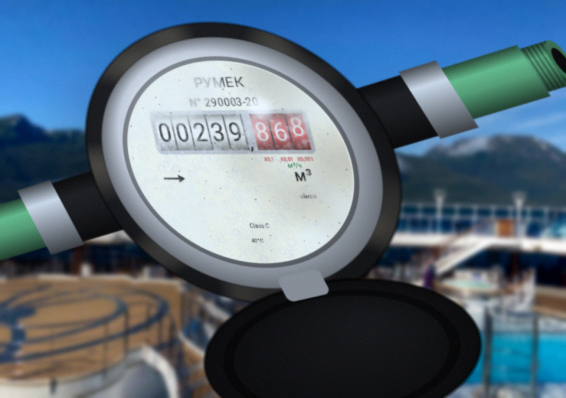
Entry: m³ 239.868
